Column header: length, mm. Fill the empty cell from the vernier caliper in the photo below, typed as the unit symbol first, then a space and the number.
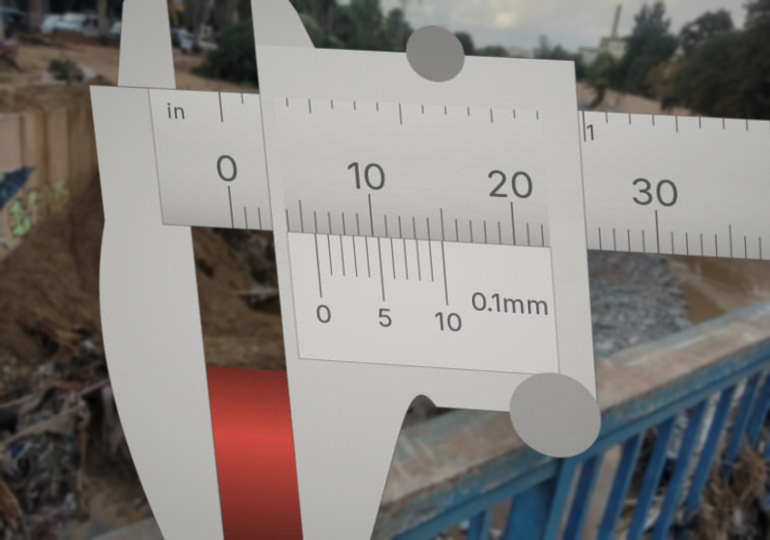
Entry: mm 5.9
